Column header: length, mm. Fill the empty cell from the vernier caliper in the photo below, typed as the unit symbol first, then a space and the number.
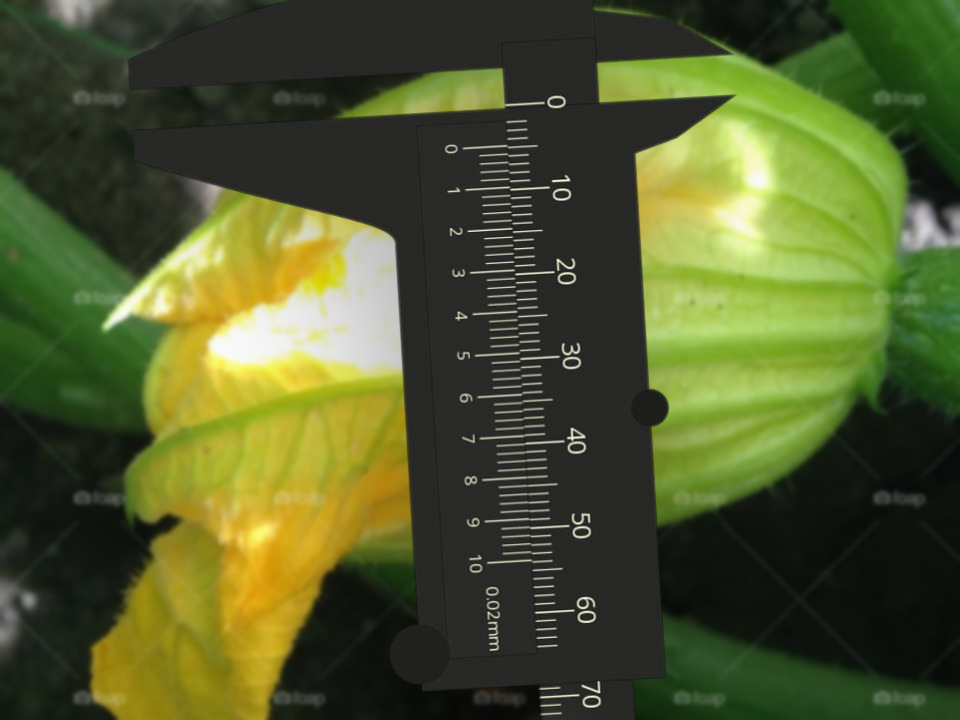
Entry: mm 4.8
